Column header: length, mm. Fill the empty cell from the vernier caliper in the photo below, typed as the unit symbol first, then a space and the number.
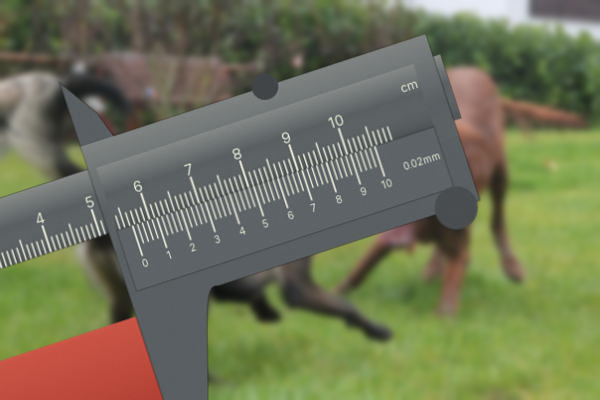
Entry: mm 56.5
